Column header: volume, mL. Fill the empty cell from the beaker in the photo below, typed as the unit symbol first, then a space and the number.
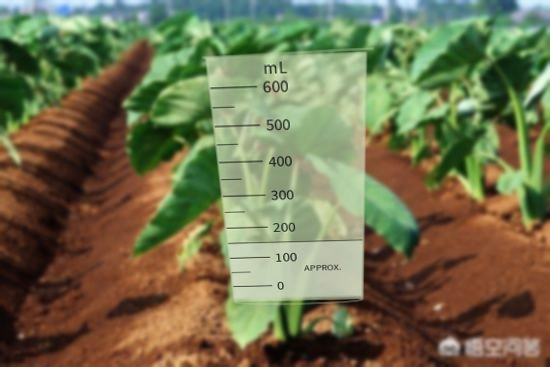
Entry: mL 150
